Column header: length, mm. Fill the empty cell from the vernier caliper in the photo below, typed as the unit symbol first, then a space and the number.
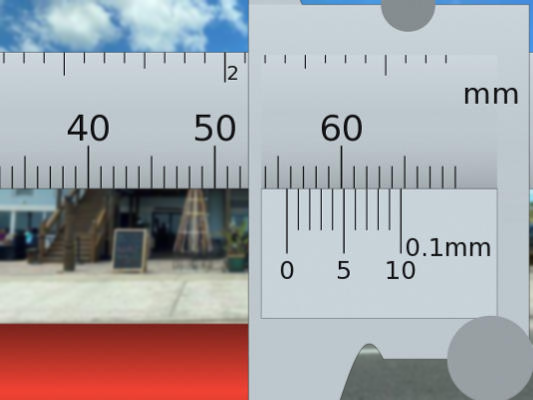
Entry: mm 55.7
